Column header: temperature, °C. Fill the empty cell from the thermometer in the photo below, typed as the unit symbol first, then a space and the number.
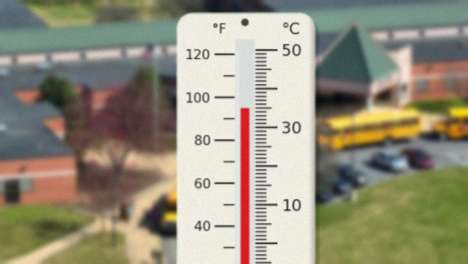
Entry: °C 35
